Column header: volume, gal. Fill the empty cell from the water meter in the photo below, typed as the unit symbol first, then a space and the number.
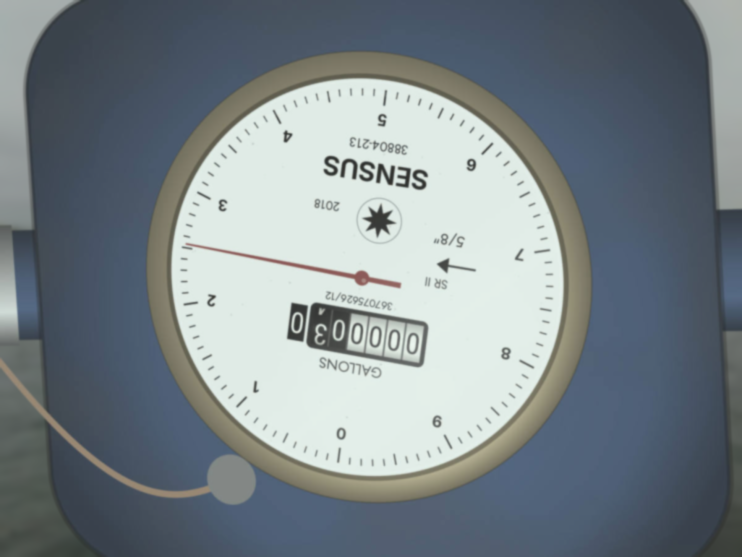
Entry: gal 32.5
